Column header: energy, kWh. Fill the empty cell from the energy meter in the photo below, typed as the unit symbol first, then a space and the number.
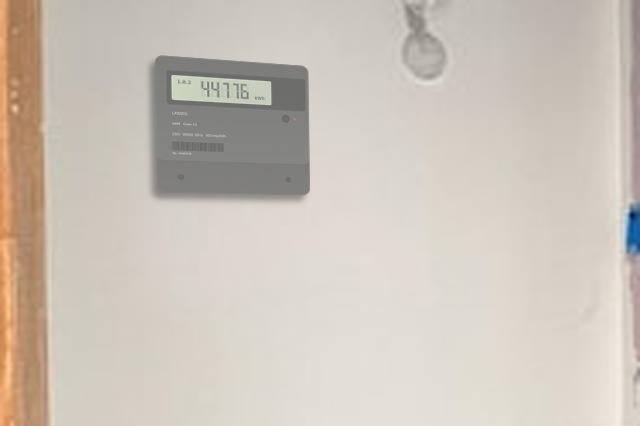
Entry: kWh 44776
